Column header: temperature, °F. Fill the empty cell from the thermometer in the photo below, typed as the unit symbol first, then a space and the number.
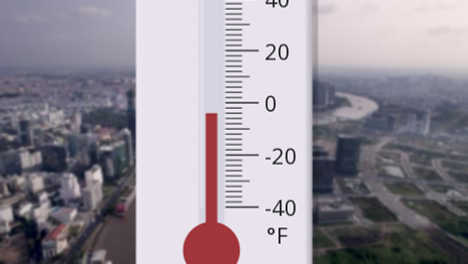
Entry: °F -4
